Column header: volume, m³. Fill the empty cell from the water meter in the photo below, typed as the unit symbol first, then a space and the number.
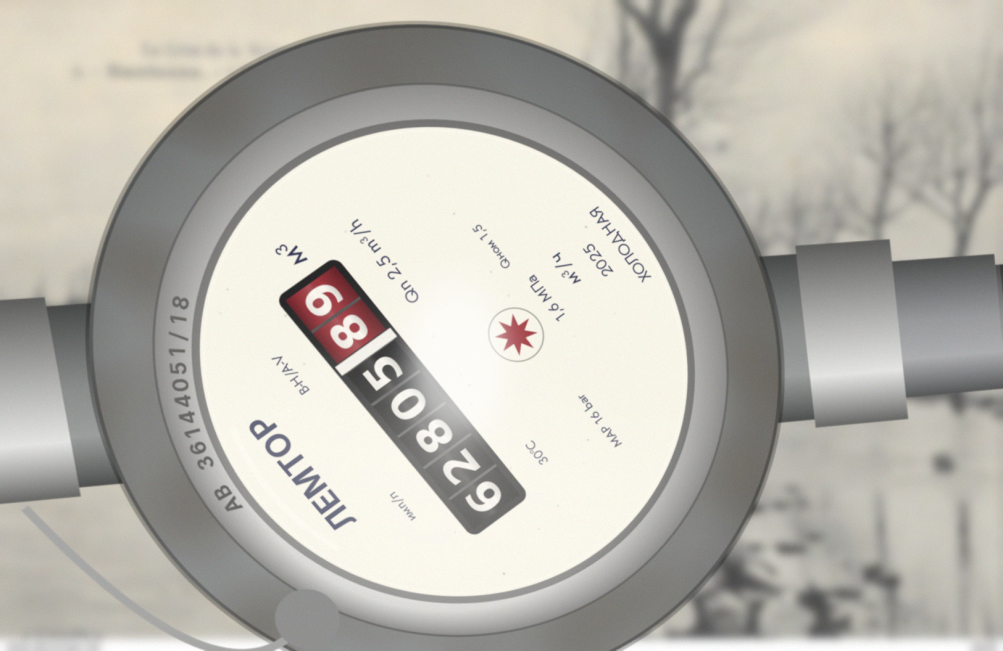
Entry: m³ 62805.89
